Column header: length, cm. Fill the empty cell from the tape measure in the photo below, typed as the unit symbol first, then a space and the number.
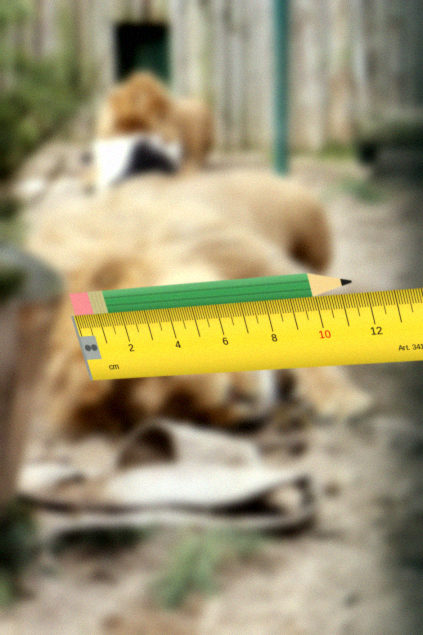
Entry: cm 11.5
